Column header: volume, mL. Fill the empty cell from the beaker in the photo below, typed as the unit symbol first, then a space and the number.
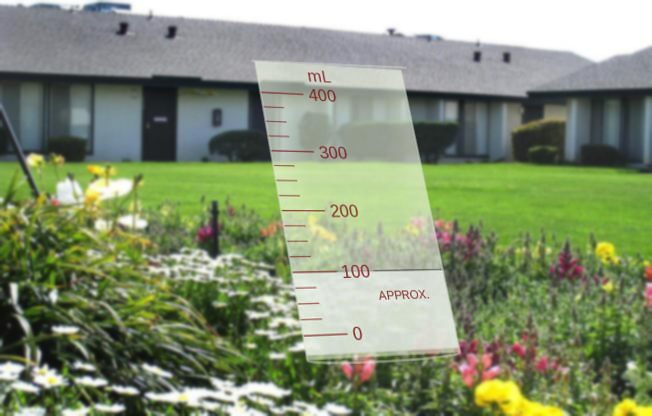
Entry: mL 100
